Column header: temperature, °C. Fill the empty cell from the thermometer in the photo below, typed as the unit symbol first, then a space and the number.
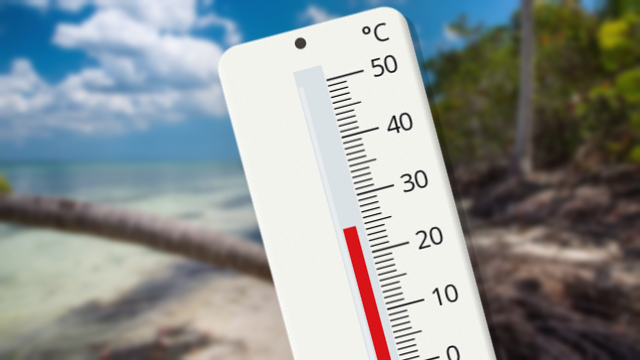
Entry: °C 25
